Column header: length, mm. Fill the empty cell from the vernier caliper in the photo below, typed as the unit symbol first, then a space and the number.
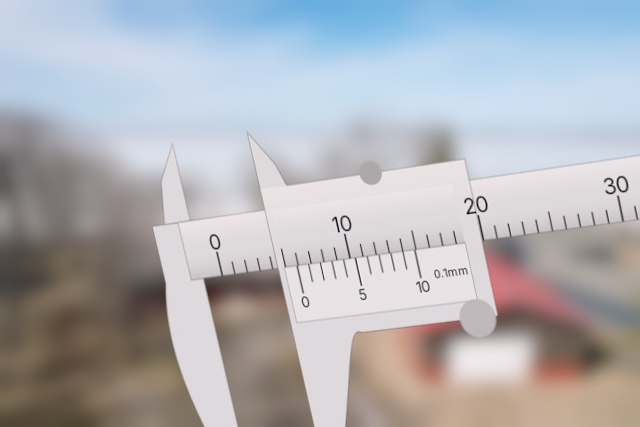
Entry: mm 5.9
